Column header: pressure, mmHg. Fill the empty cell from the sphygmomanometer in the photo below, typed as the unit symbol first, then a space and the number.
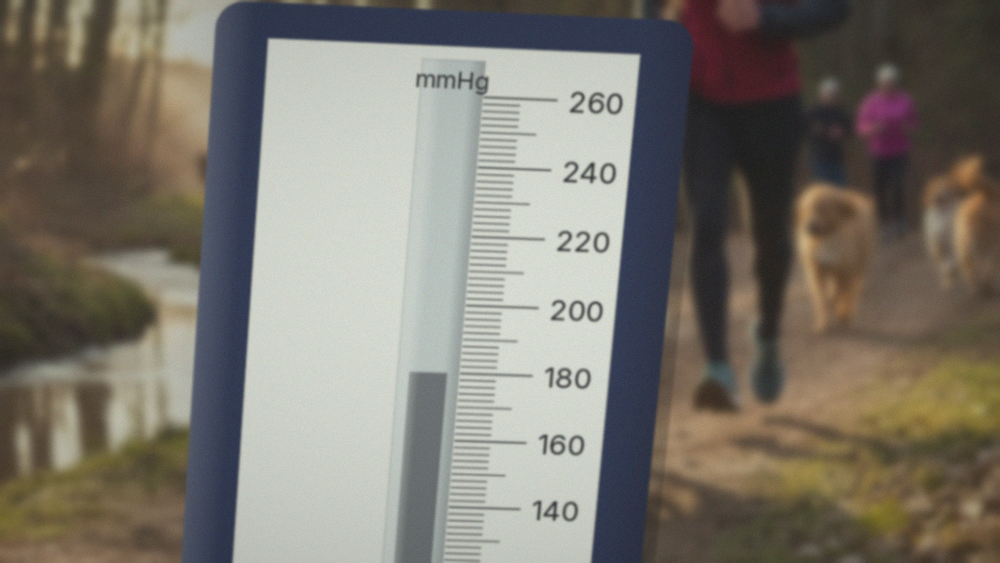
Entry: mmHg 180
